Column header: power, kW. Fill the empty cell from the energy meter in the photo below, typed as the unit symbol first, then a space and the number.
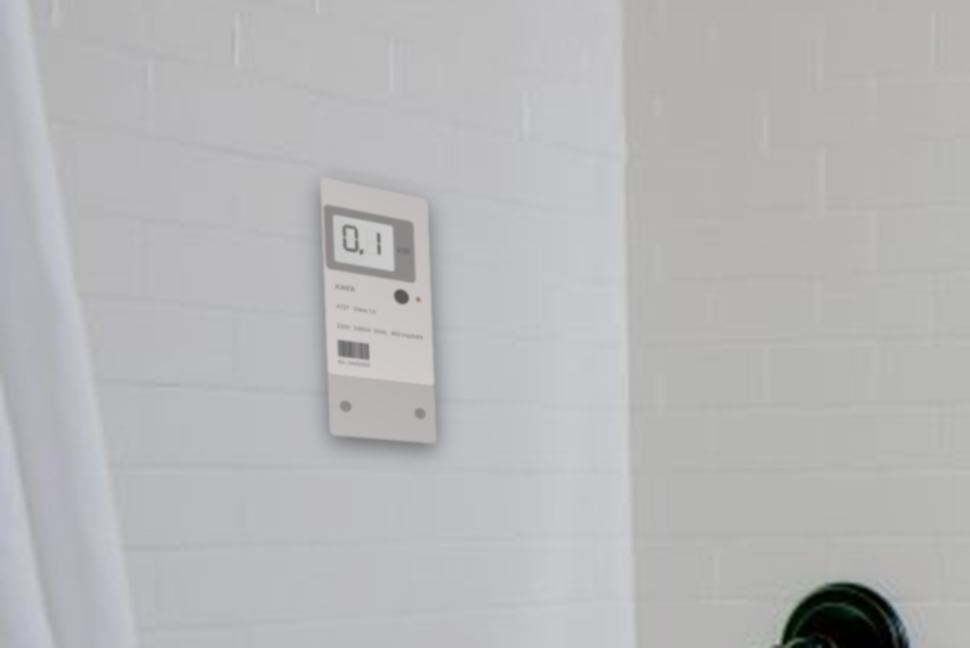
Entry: kW 0.1
